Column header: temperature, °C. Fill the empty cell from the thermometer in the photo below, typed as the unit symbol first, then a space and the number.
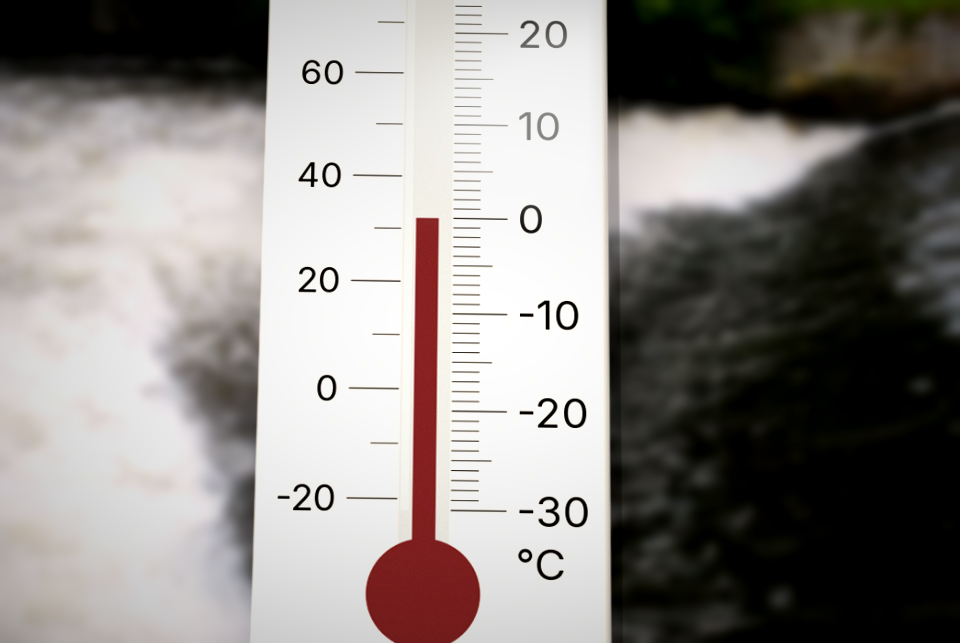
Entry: °C 0
